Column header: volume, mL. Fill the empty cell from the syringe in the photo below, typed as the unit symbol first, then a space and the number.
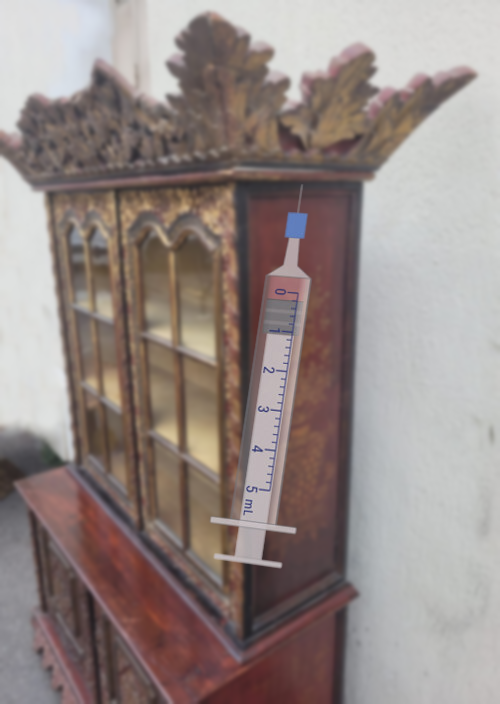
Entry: mL 0.2
